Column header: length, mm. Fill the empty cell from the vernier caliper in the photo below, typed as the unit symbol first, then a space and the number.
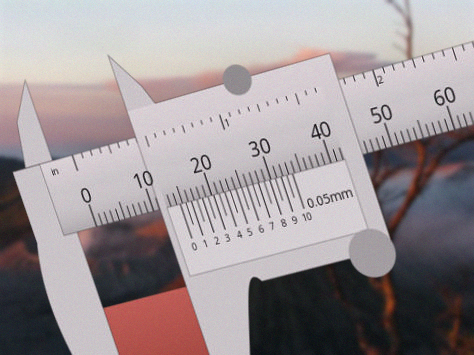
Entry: mm 14.6
